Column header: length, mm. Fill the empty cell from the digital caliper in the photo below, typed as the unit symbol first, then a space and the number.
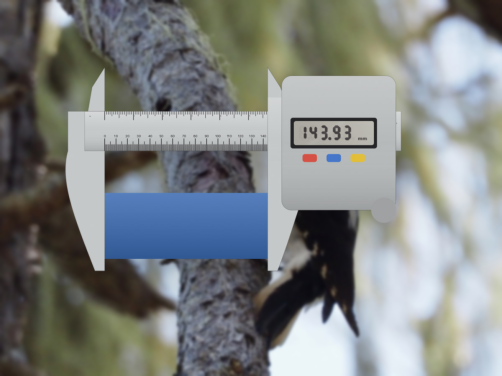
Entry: mm 143.93
